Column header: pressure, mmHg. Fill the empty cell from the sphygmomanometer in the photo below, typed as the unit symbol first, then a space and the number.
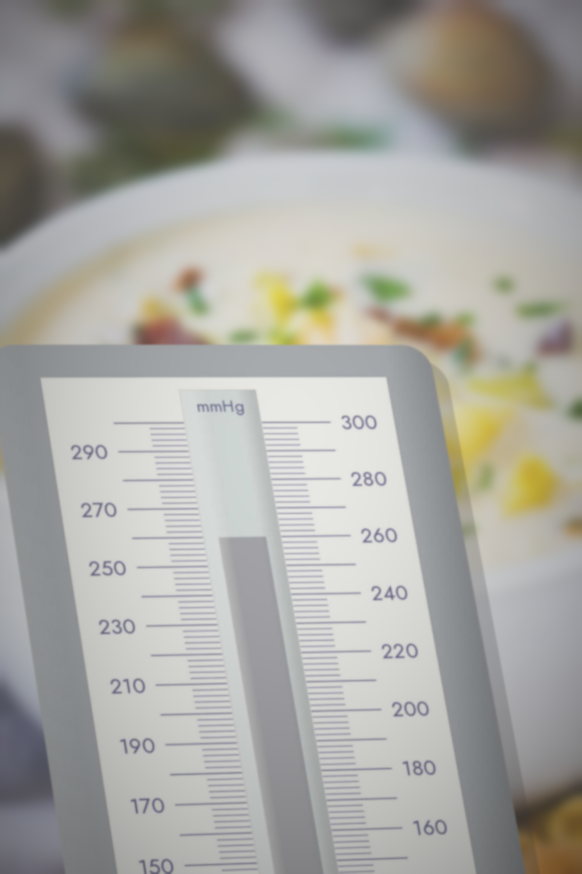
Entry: mmHg 260
